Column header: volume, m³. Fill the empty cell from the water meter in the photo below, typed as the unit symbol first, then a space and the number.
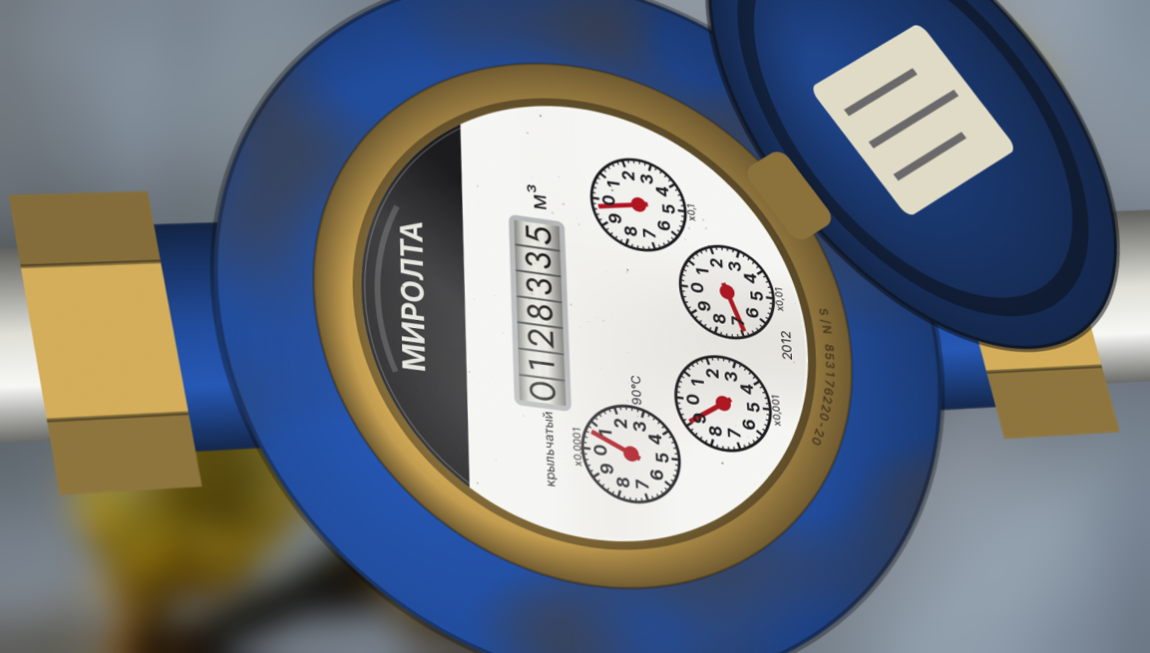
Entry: m³ 128334.9690
